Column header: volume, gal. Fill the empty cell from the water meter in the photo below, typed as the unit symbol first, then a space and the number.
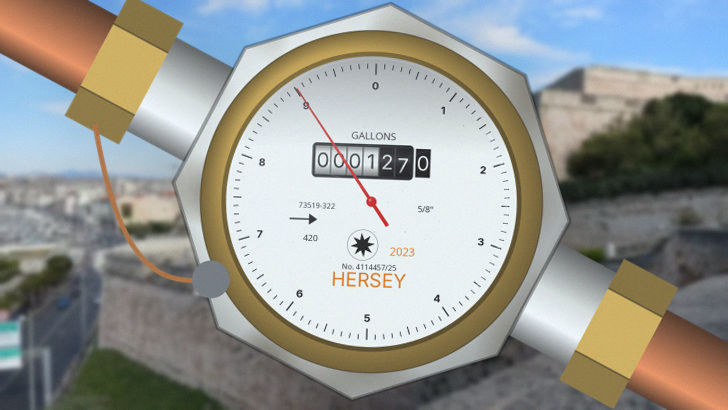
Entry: gal 1269.0
